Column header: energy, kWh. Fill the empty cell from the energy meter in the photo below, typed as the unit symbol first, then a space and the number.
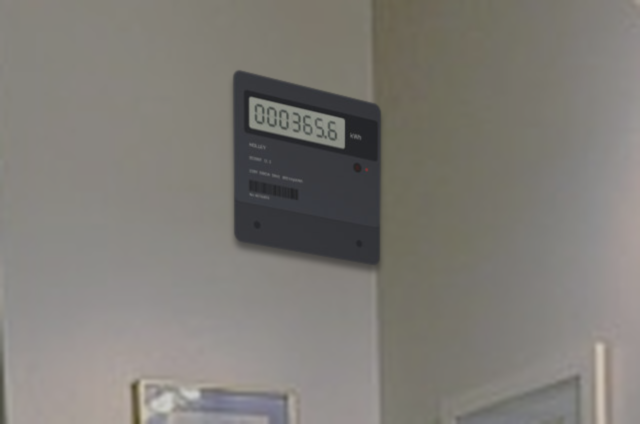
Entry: kWh 365.6
